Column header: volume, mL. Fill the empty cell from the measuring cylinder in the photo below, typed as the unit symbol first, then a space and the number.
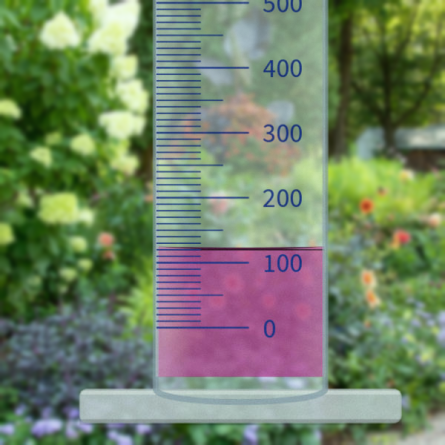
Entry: mL 120
